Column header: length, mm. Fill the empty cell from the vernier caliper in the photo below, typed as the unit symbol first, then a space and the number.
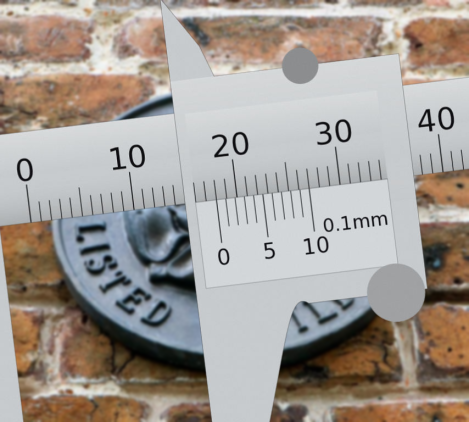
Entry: mm 18.0
